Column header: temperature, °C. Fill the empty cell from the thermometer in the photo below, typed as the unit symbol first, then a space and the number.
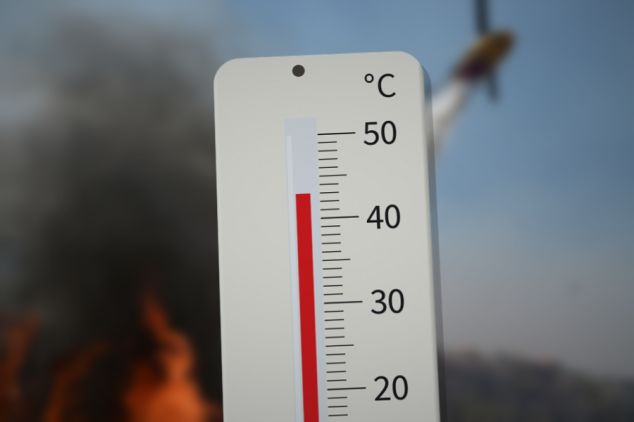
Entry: °C 43
